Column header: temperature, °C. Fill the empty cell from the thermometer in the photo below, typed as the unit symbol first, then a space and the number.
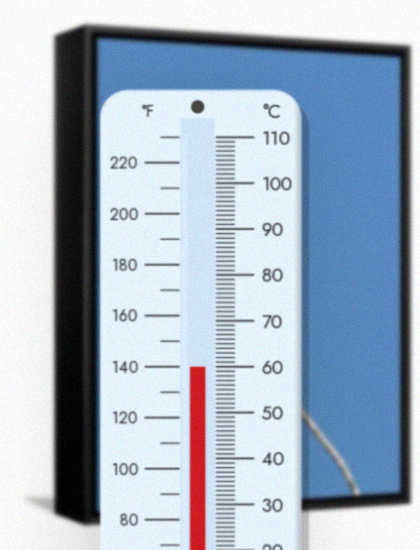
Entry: °C 60
